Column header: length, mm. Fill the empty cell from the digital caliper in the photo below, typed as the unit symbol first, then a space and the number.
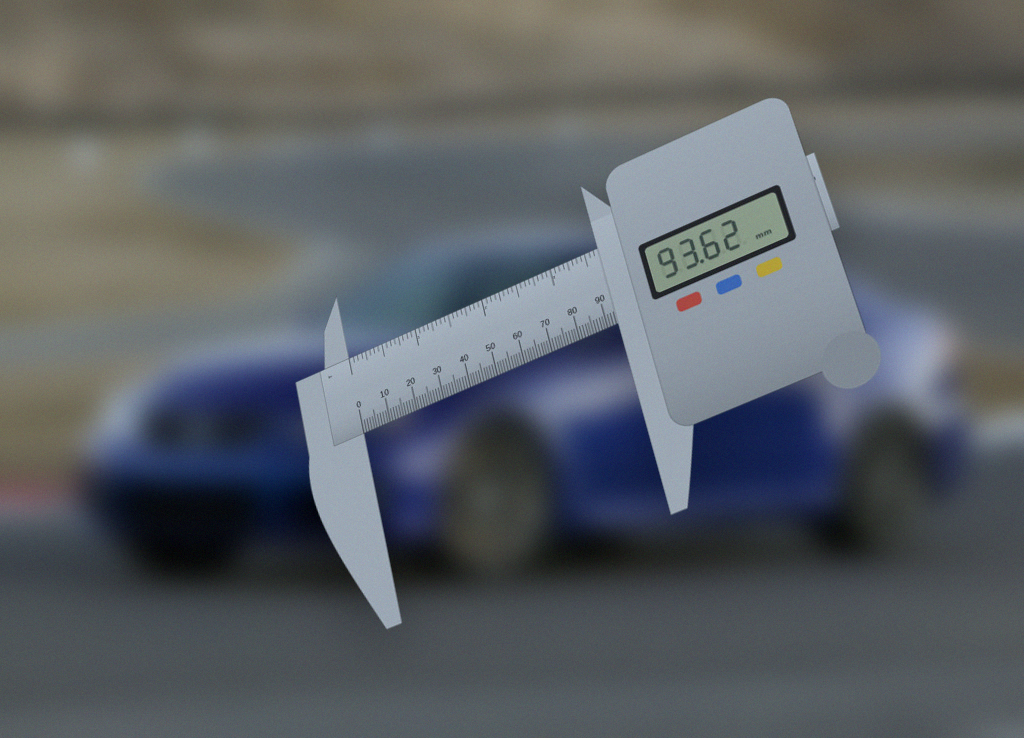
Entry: mm 93.62
